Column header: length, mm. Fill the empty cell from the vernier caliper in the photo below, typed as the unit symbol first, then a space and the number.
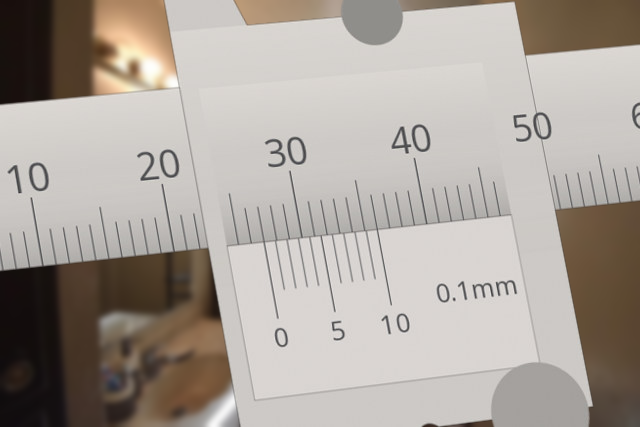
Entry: mm 27.0
